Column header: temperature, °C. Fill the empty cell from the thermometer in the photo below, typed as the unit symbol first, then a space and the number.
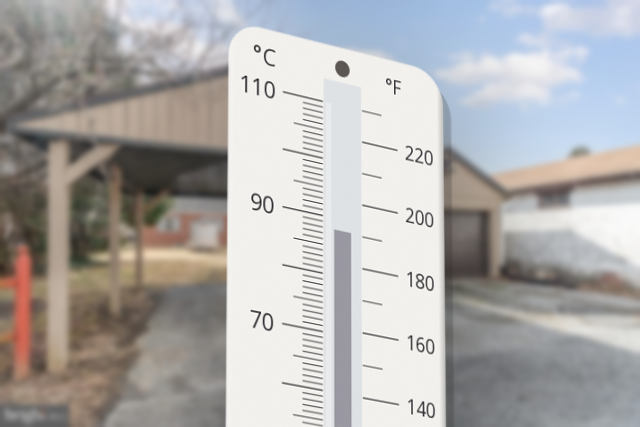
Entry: °C 88
